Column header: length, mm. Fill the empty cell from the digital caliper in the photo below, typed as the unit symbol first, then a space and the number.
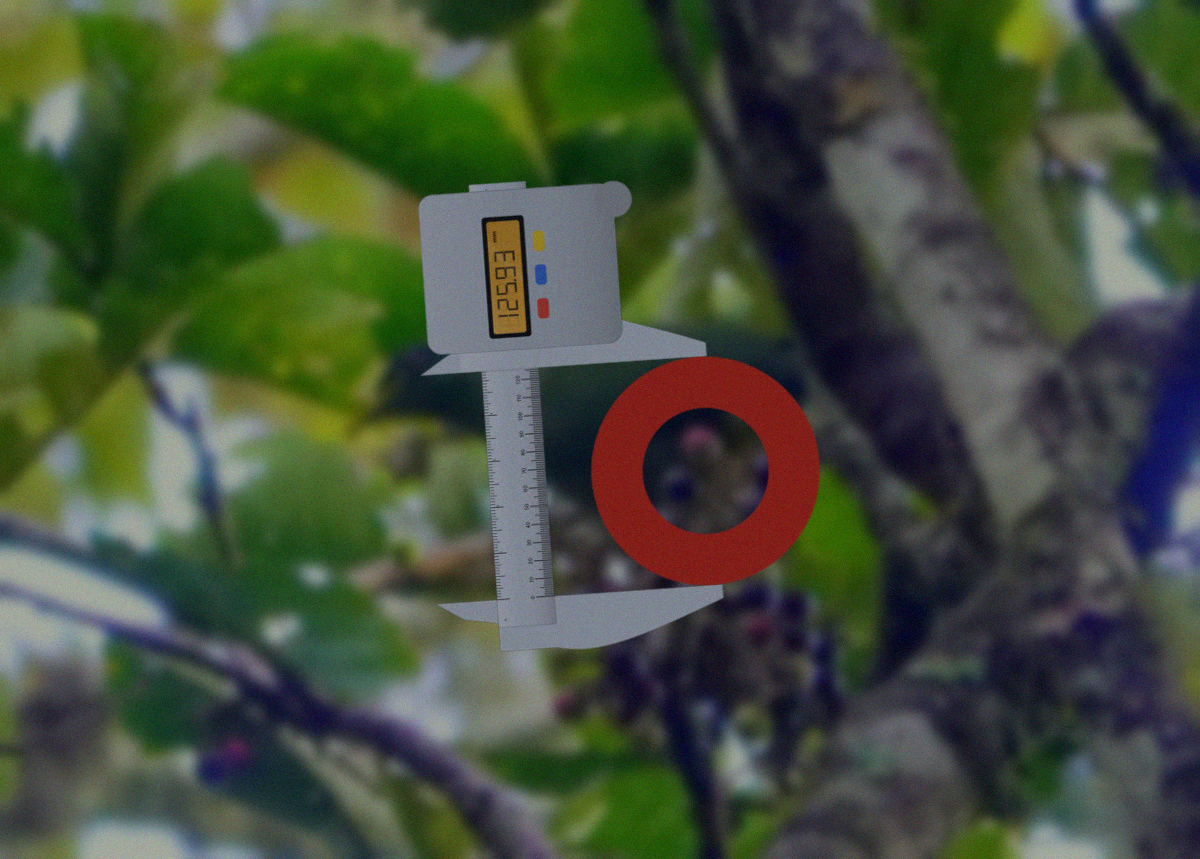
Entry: mm 125.93
